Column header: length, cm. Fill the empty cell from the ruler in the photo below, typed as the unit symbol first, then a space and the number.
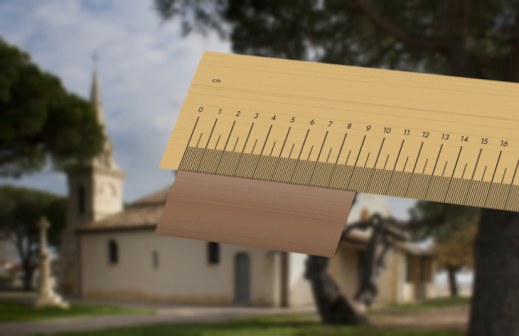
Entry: cm 9.5
